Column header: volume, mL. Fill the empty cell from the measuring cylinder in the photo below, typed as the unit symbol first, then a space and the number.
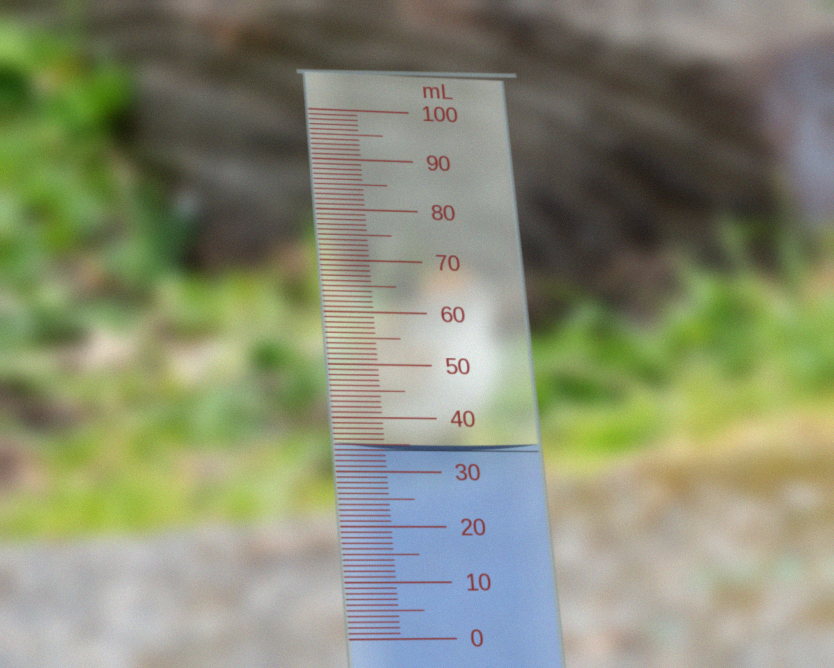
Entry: mL 34
